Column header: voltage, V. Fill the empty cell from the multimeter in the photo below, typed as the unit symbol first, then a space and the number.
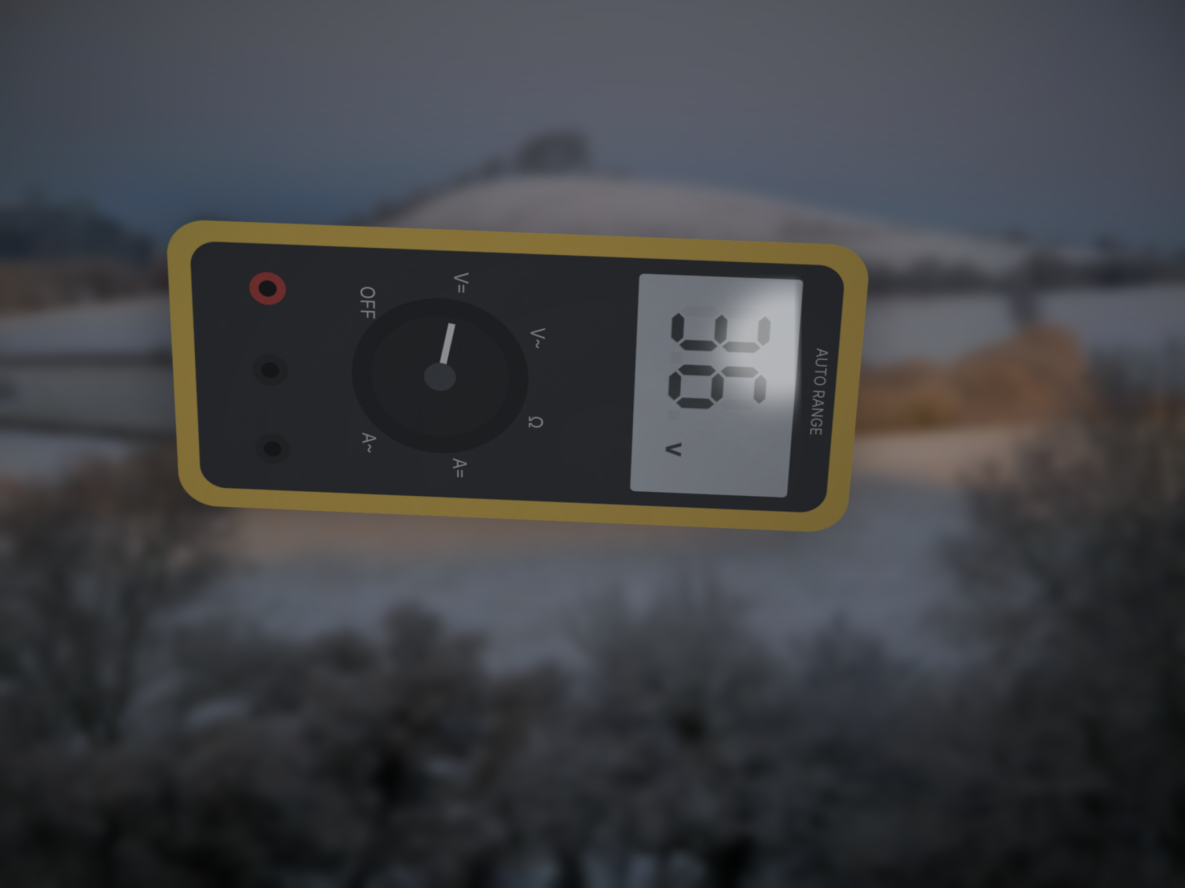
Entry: V 36
